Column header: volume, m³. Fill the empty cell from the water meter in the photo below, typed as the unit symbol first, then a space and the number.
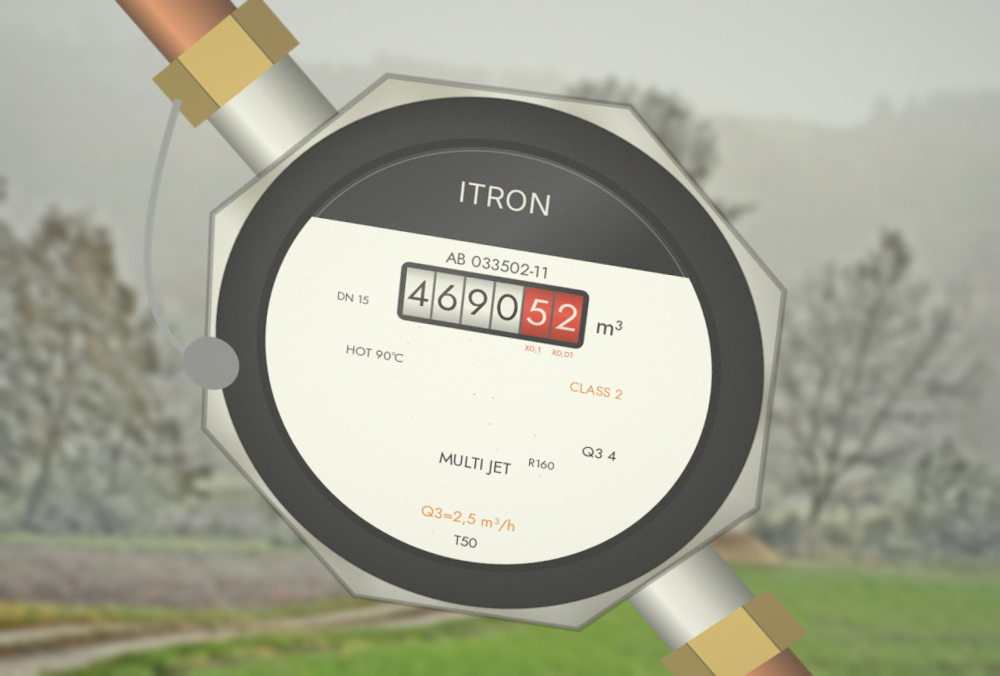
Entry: m³ 4690.52
